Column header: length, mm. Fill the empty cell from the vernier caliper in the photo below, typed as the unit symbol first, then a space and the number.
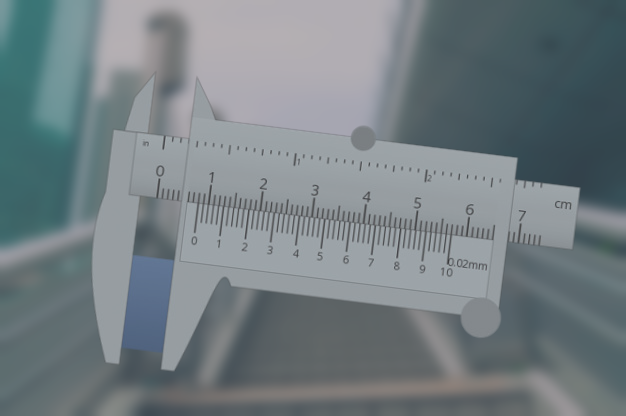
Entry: mm 8.0
